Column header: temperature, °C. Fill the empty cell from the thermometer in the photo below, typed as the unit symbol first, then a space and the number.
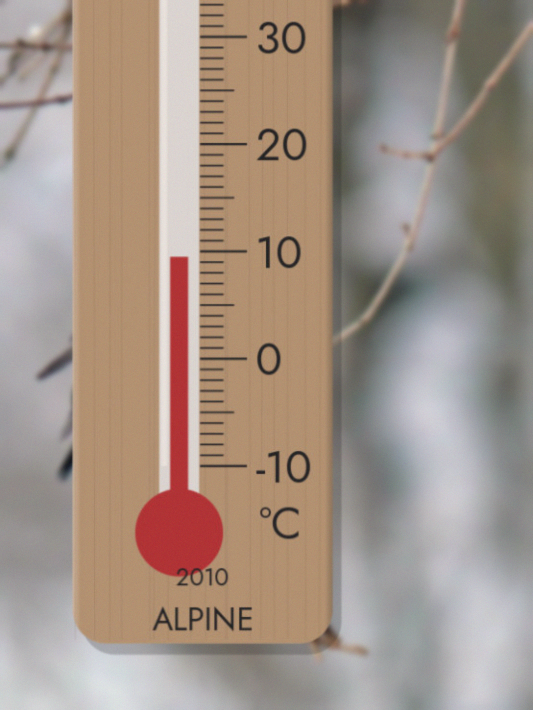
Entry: °C 9.5
